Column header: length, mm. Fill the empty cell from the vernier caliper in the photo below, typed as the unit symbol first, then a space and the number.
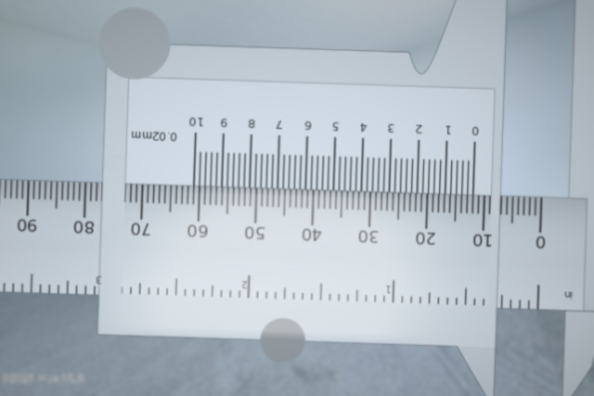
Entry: mm 12.0
